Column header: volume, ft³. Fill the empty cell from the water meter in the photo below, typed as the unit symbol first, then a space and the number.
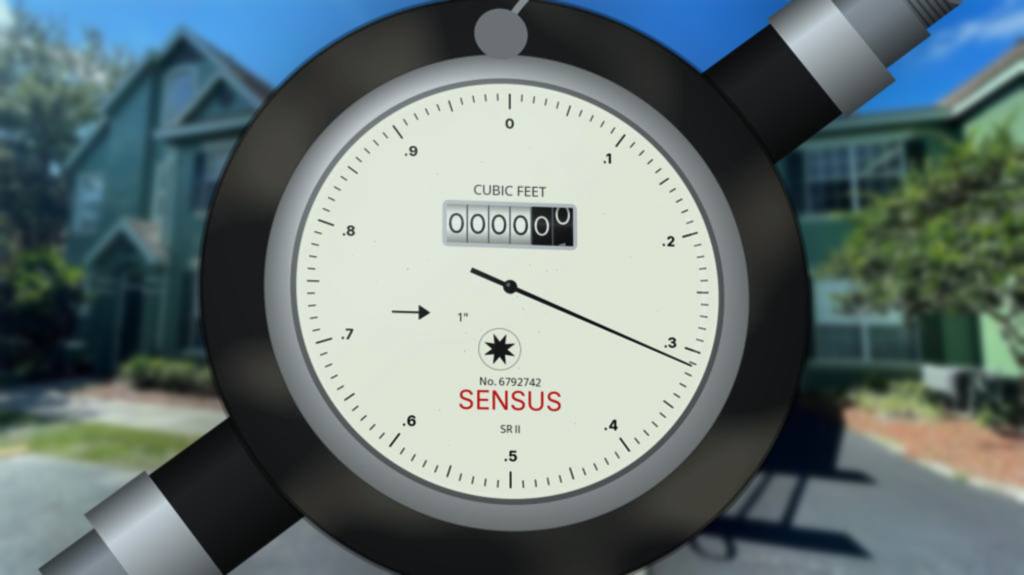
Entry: ft³ 0.31
